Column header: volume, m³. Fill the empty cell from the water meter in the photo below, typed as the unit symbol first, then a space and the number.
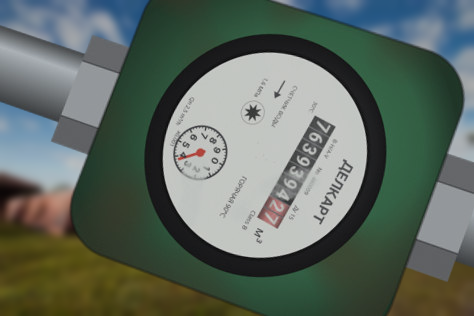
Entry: m³ 7639394.273
